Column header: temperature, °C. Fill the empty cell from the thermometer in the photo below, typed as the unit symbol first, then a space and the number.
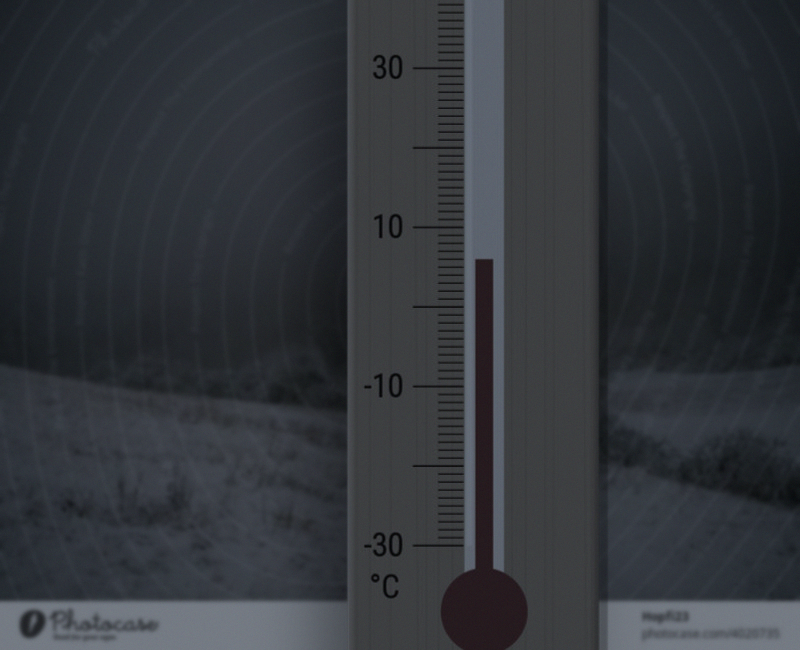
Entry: °C 6
